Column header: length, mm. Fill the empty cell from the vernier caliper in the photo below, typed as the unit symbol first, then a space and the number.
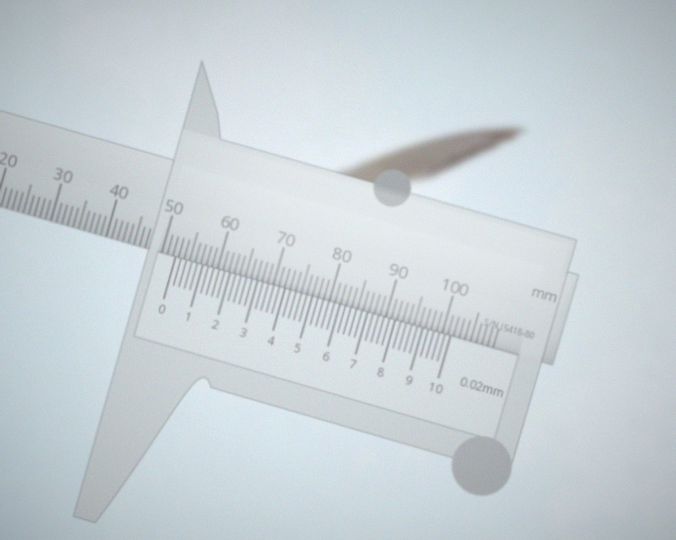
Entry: mm 52.5
